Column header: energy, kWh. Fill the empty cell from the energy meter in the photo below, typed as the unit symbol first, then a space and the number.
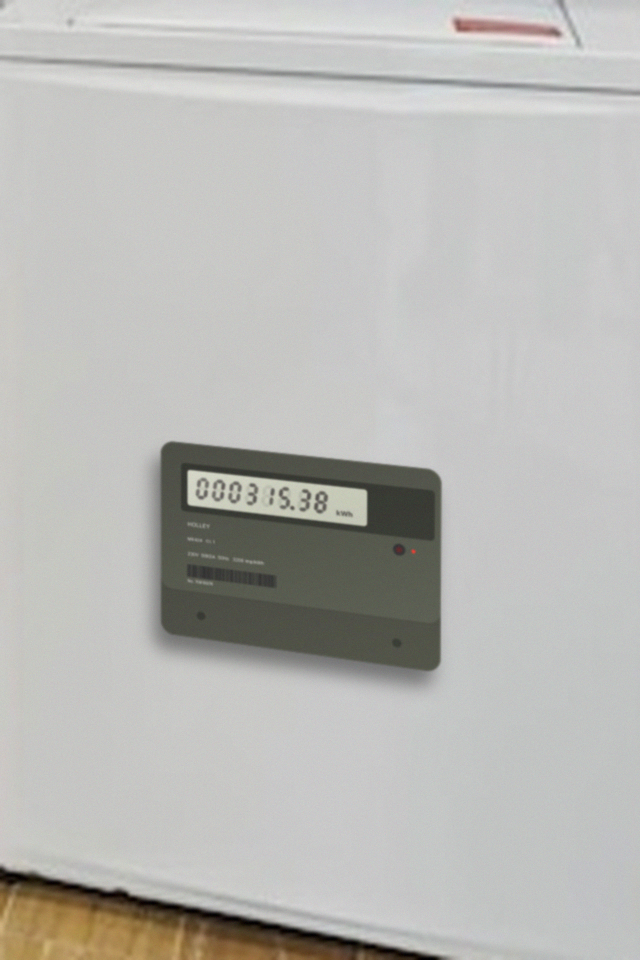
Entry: kWh 315.38
